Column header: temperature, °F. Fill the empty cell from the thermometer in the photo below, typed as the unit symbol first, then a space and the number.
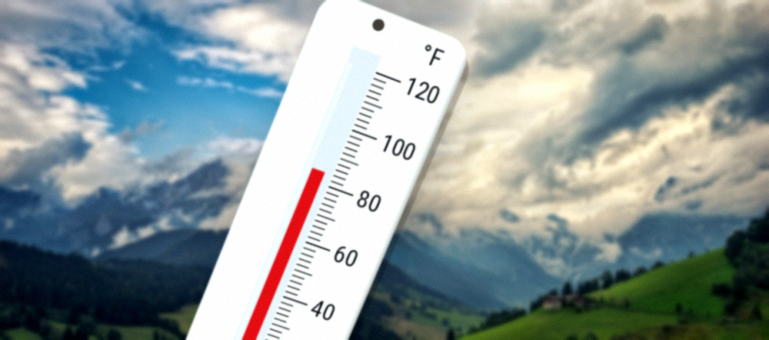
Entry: °F 84
